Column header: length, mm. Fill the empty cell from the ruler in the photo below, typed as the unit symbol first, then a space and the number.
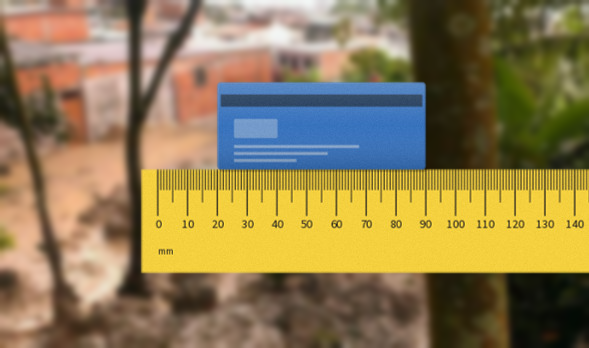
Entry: mm 70
